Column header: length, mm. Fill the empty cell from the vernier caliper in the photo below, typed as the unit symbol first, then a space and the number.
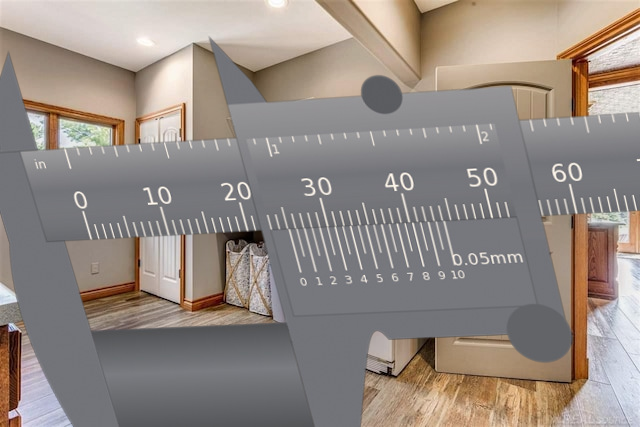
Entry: mm 25.2
